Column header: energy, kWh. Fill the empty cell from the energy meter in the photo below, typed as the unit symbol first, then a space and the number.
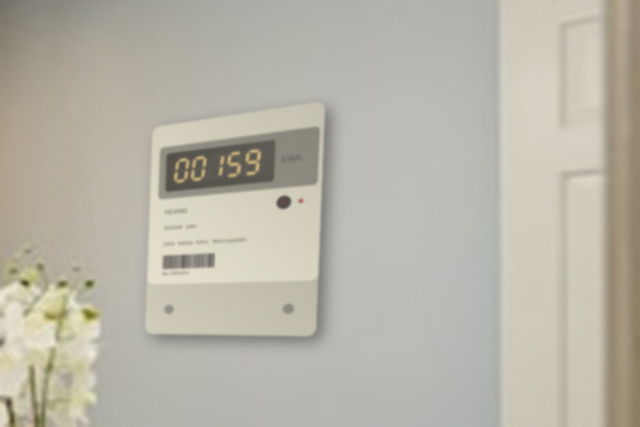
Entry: kWh 159
